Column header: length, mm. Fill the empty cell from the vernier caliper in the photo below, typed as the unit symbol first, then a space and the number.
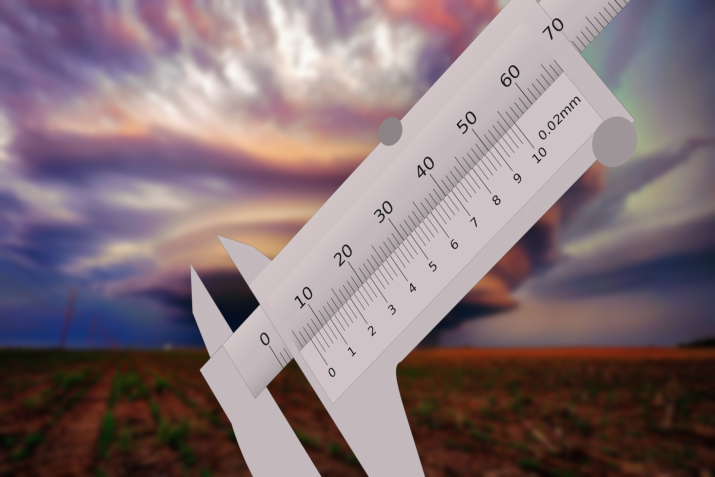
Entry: mm 7.0
